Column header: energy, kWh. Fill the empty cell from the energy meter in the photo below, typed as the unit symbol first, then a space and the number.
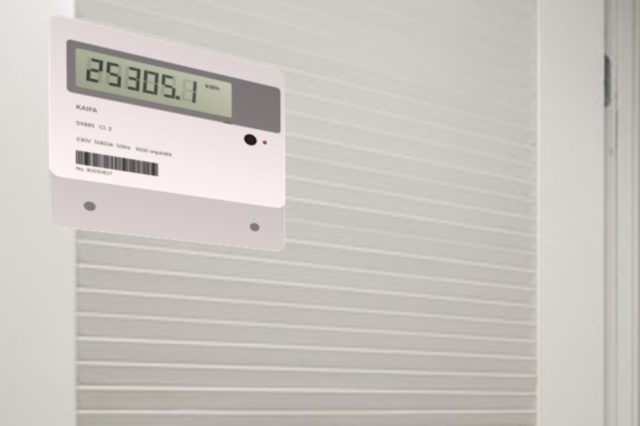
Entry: kWh 25305.1
